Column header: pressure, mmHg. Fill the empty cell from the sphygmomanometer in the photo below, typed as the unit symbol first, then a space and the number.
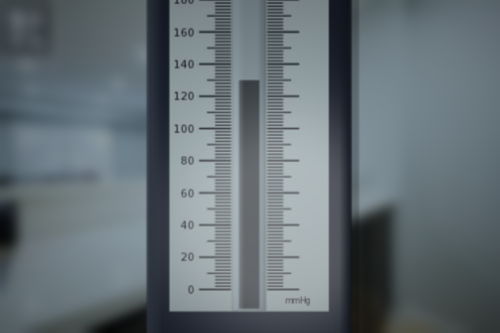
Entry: mmHg 130
